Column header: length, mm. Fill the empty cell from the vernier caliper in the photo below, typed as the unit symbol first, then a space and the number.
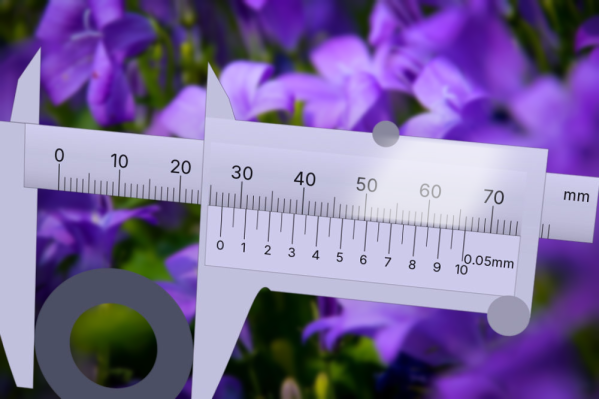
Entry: mm 27.0
